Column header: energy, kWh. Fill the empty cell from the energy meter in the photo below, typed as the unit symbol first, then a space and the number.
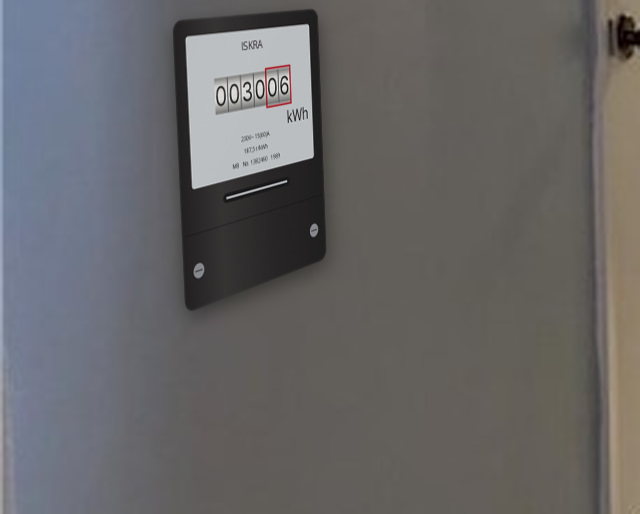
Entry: kWh 30.06
